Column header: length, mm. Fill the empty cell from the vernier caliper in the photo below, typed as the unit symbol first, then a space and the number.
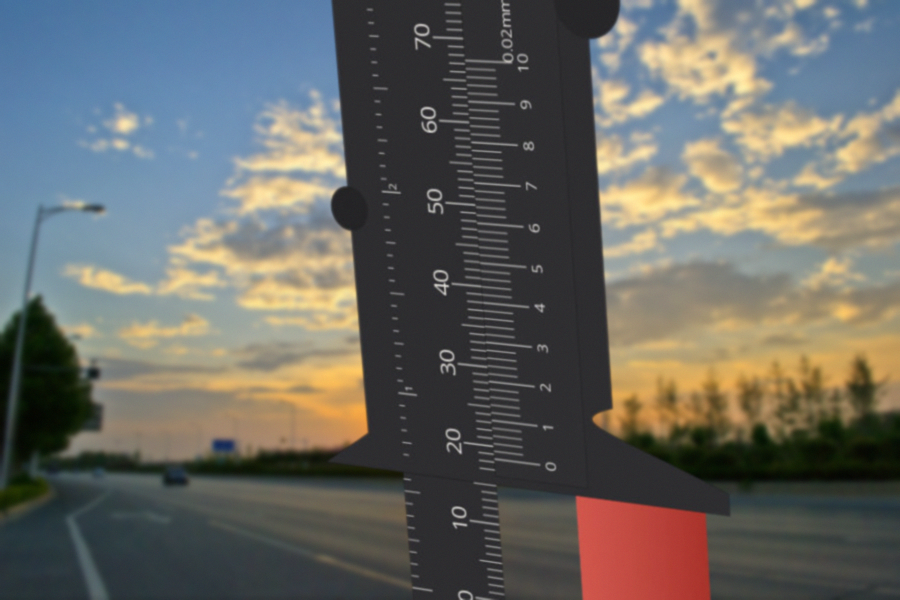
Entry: mm 18.4
